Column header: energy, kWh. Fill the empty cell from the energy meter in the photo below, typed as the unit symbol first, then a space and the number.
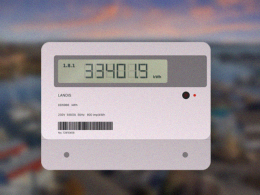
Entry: kWh 33401.9
